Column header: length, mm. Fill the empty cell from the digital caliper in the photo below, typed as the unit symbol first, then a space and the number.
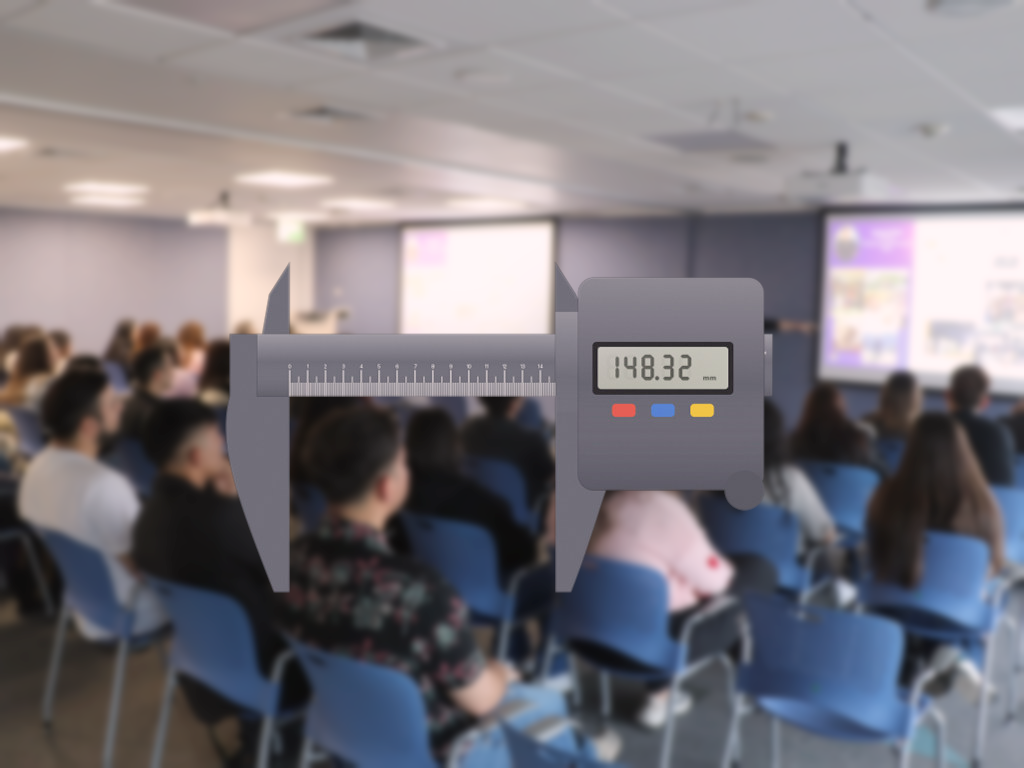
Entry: mm 148.32
